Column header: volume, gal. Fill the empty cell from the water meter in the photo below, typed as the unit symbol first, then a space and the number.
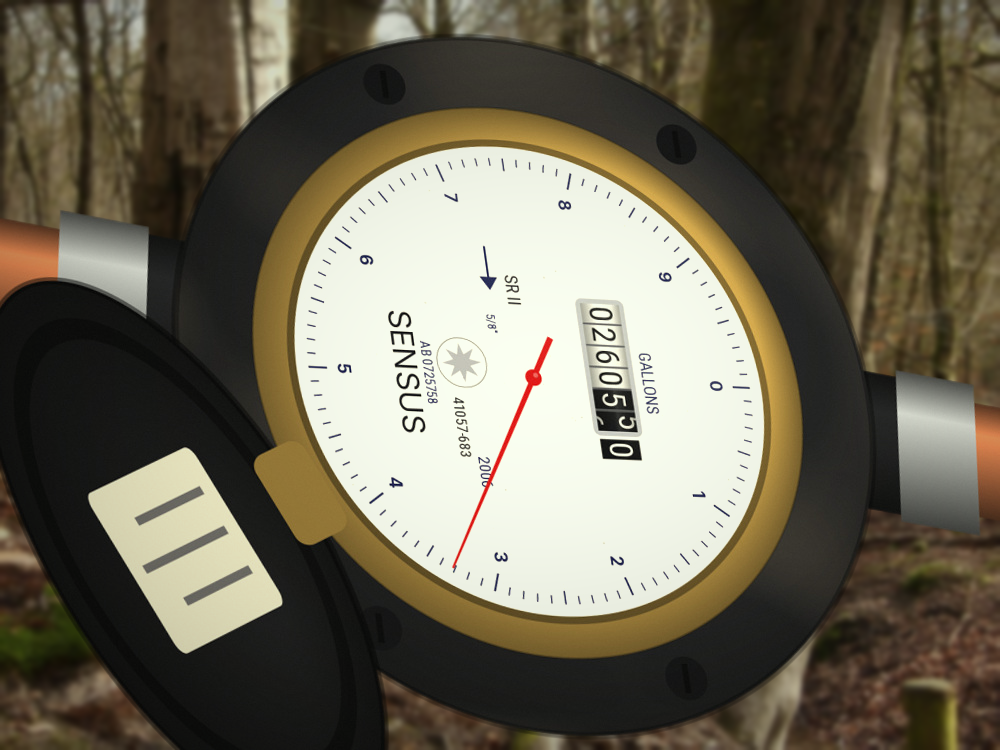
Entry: gal 260553.3
